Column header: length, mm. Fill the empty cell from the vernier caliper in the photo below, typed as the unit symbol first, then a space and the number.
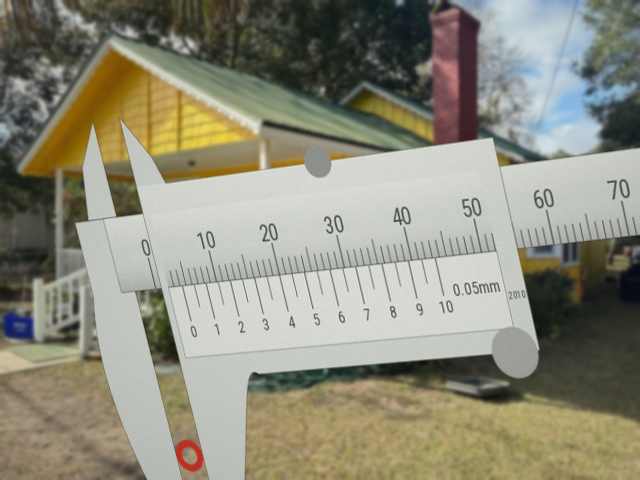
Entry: mm 4.4
